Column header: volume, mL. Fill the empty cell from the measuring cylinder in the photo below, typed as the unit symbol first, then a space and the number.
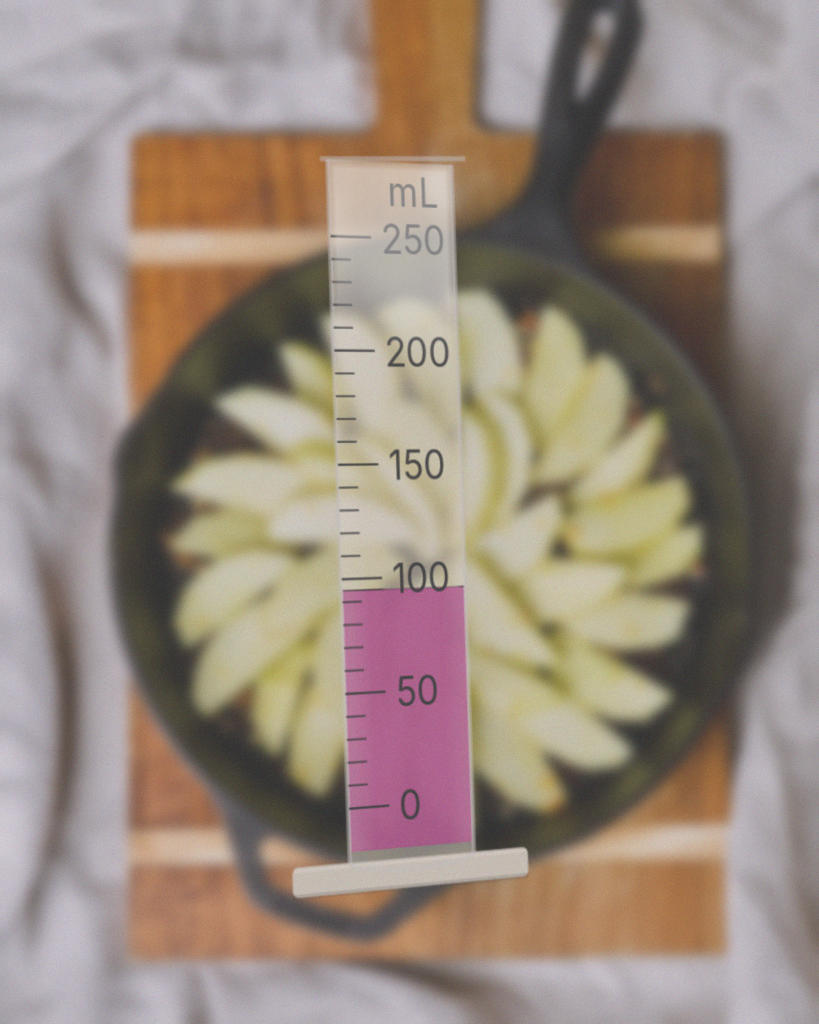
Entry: mL 95
